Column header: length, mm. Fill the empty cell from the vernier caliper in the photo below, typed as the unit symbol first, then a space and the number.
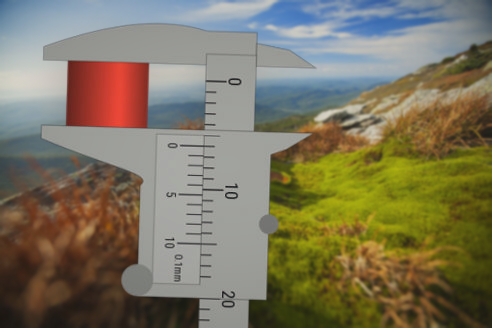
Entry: mm 6.0
